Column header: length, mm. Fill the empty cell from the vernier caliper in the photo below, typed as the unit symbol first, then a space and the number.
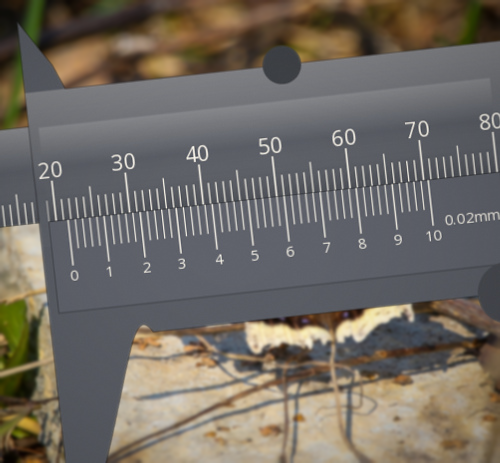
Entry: mm 21.6
